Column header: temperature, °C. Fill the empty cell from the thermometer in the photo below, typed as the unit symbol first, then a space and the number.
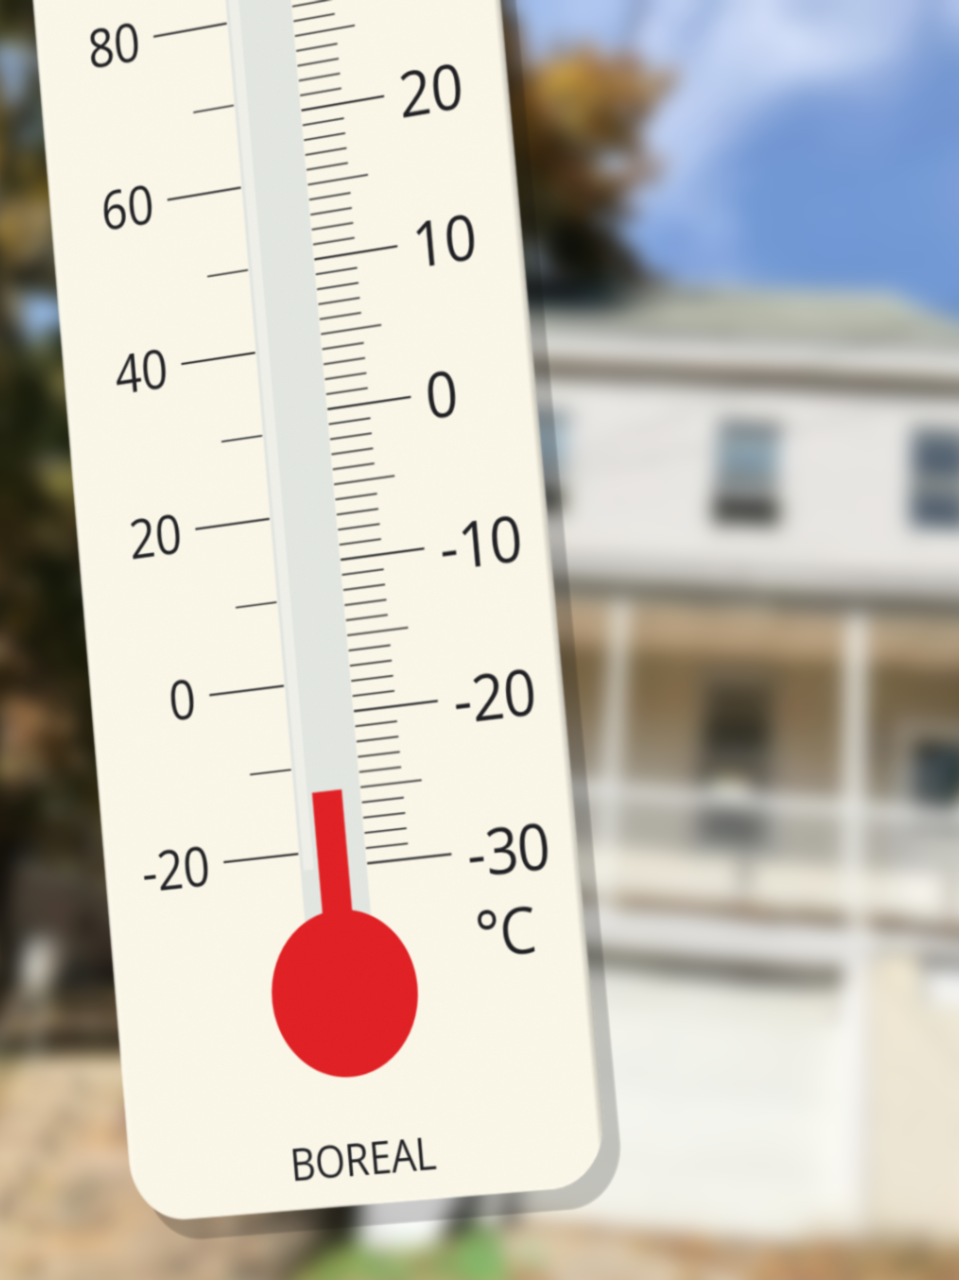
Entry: °C -25
